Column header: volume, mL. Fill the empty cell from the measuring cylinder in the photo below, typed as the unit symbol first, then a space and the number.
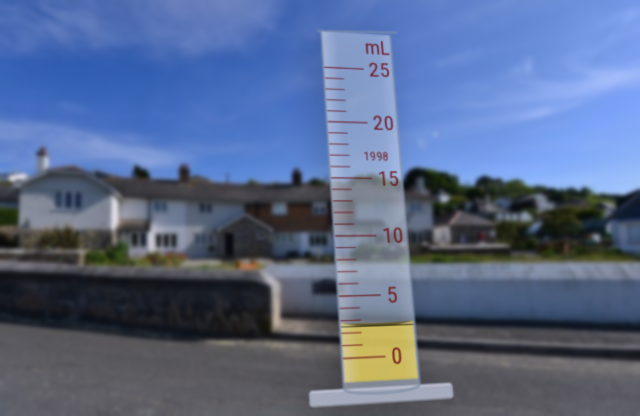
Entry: mL 2.5
